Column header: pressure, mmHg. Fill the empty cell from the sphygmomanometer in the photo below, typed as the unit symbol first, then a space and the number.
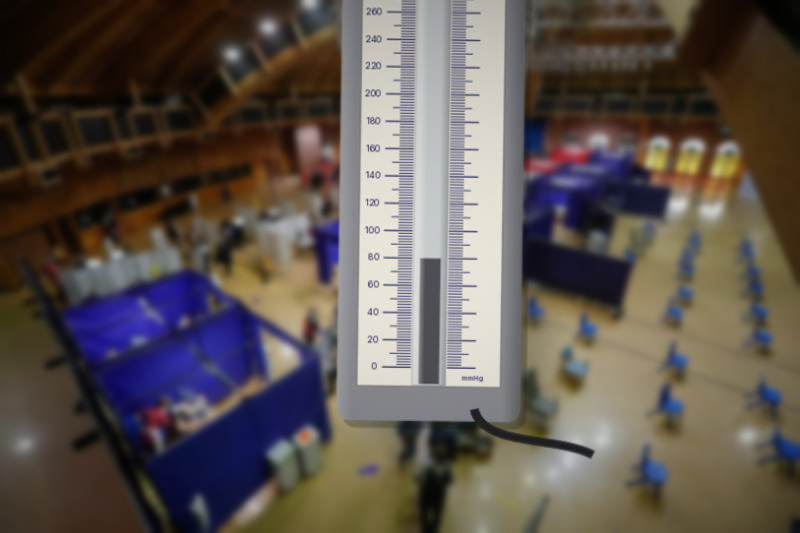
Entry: mmHg 80
